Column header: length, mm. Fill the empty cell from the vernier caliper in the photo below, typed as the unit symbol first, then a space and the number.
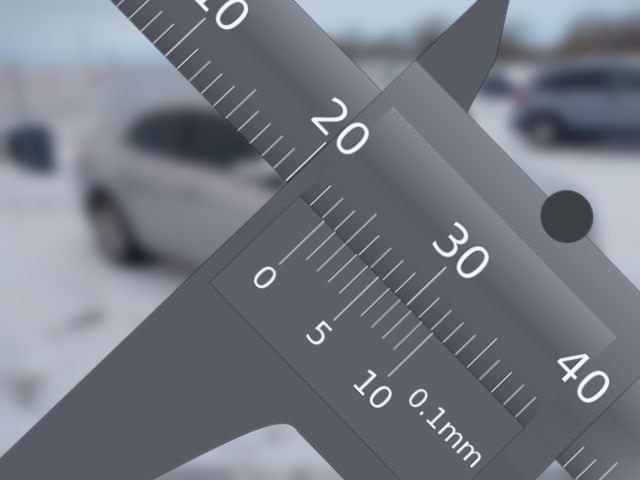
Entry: mm 23.2
